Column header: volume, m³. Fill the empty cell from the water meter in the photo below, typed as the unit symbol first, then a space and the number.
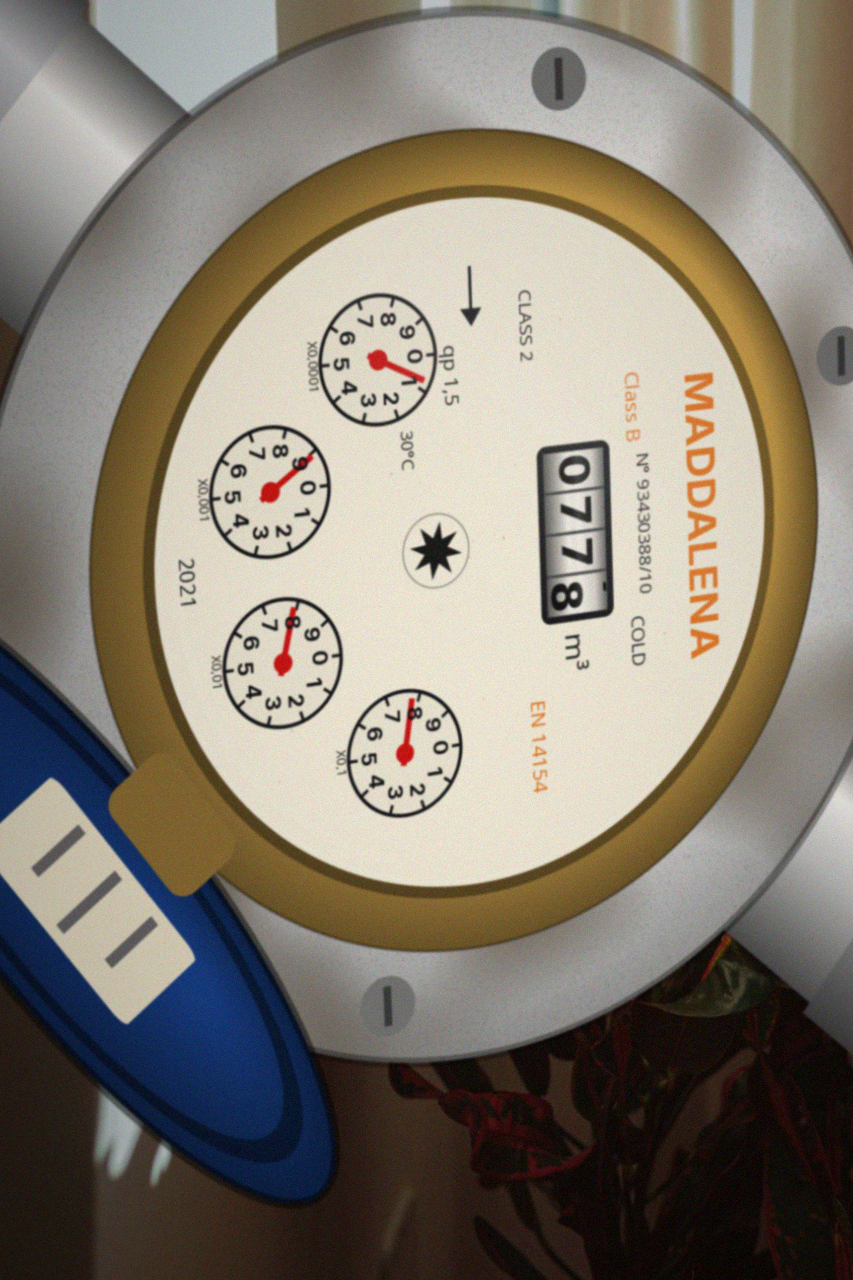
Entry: m³ 777.7790
